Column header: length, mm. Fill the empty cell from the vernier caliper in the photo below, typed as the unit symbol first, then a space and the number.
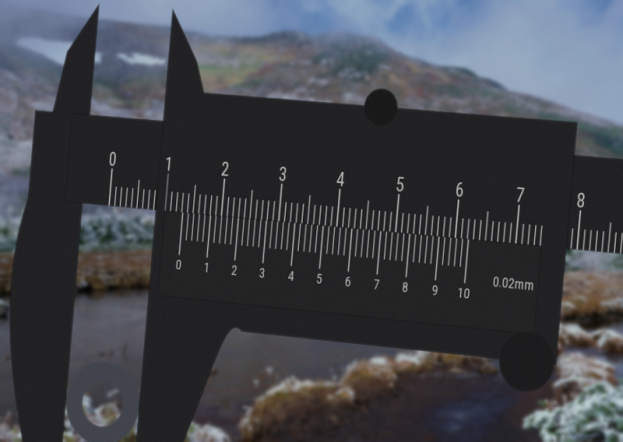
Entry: mm 13.2
